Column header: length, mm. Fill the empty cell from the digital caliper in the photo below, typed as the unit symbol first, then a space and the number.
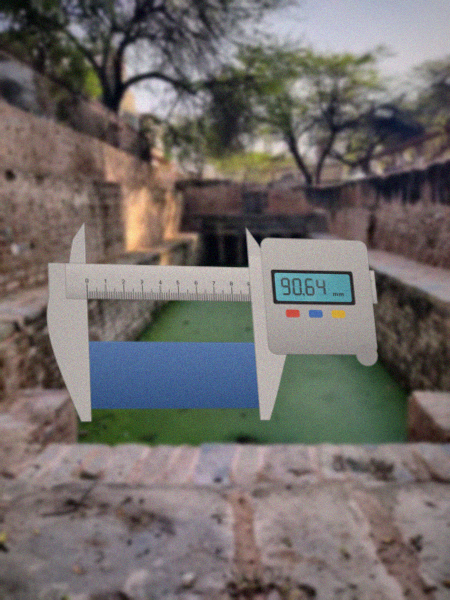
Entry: mm 90.64
